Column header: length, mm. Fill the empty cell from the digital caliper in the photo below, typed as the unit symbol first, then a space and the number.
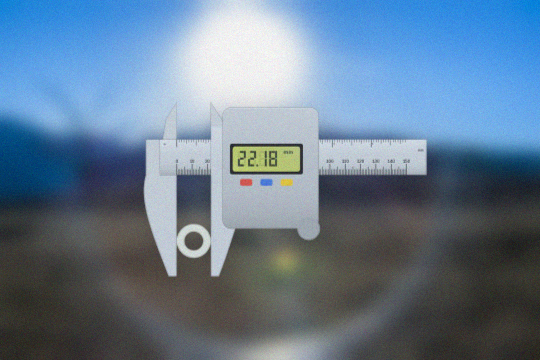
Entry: mm 22.18
